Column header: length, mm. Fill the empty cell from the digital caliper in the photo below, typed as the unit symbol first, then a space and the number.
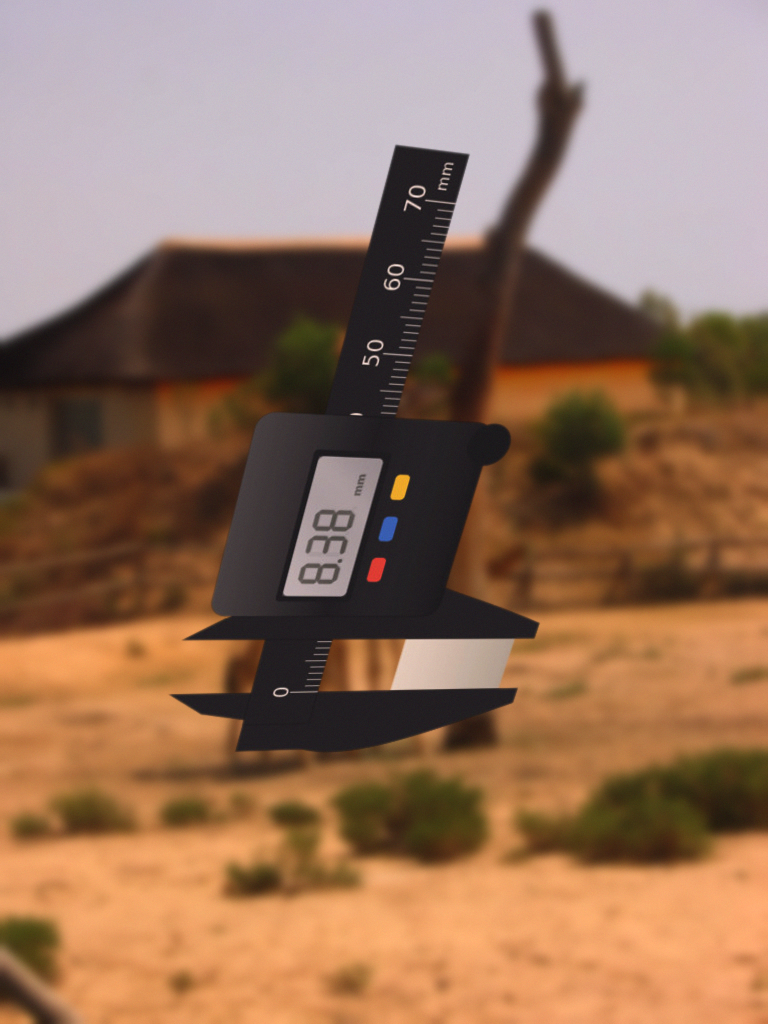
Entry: mm 8.38
